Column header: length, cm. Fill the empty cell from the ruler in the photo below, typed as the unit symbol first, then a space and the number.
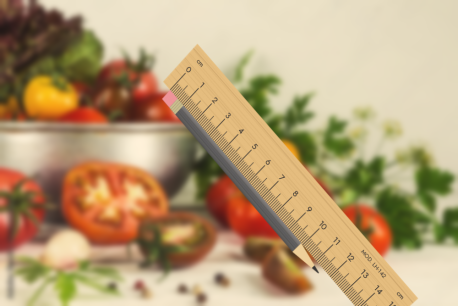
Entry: cm 11.5
